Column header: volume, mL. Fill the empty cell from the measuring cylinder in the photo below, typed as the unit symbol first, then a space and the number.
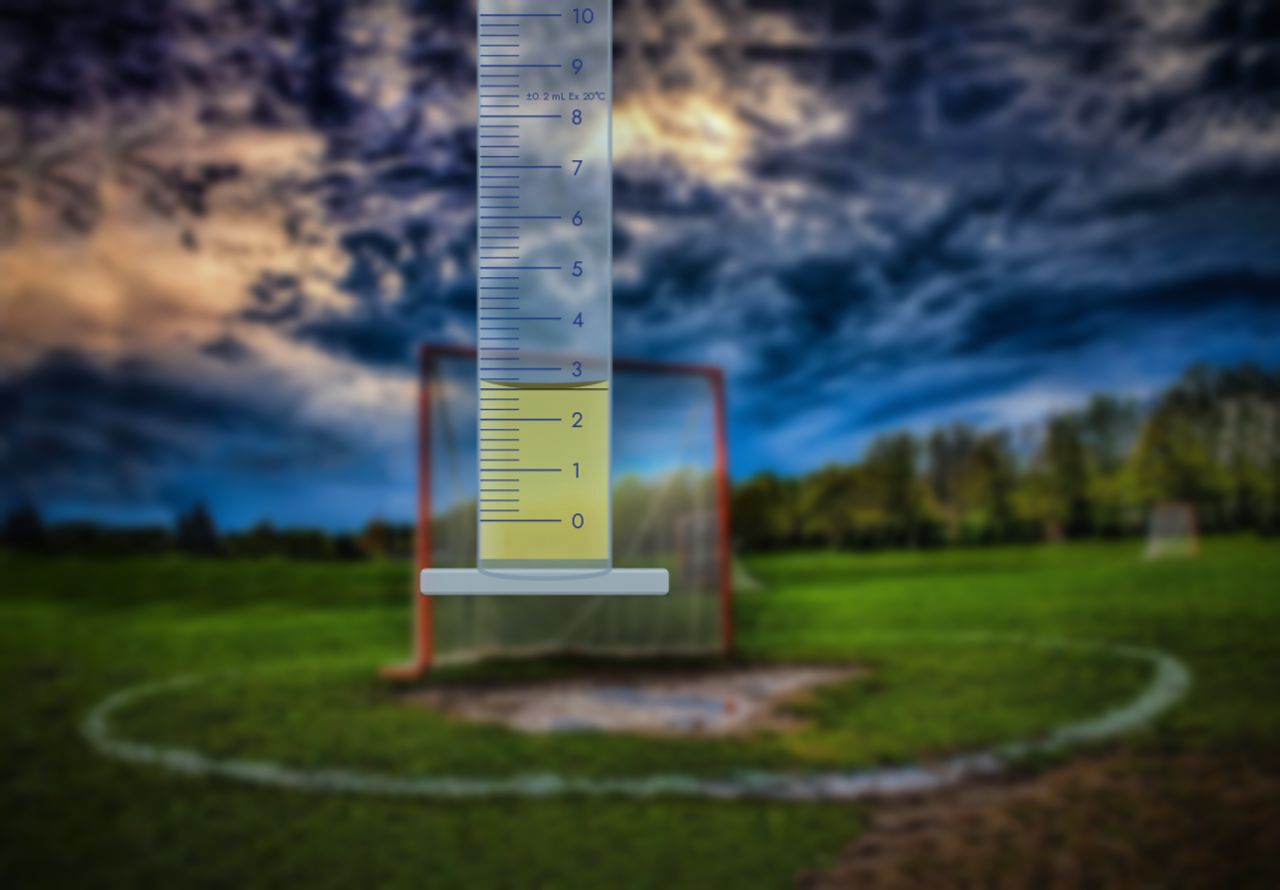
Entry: mL 2.6
